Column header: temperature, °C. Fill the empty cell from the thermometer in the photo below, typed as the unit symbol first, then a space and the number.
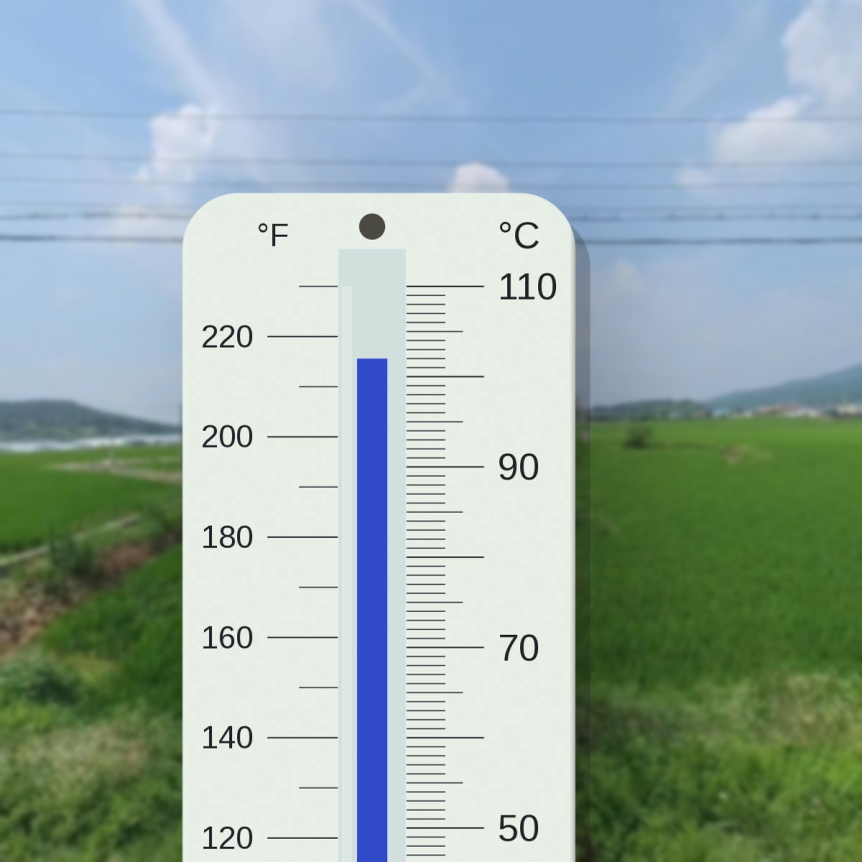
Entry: °C 102
